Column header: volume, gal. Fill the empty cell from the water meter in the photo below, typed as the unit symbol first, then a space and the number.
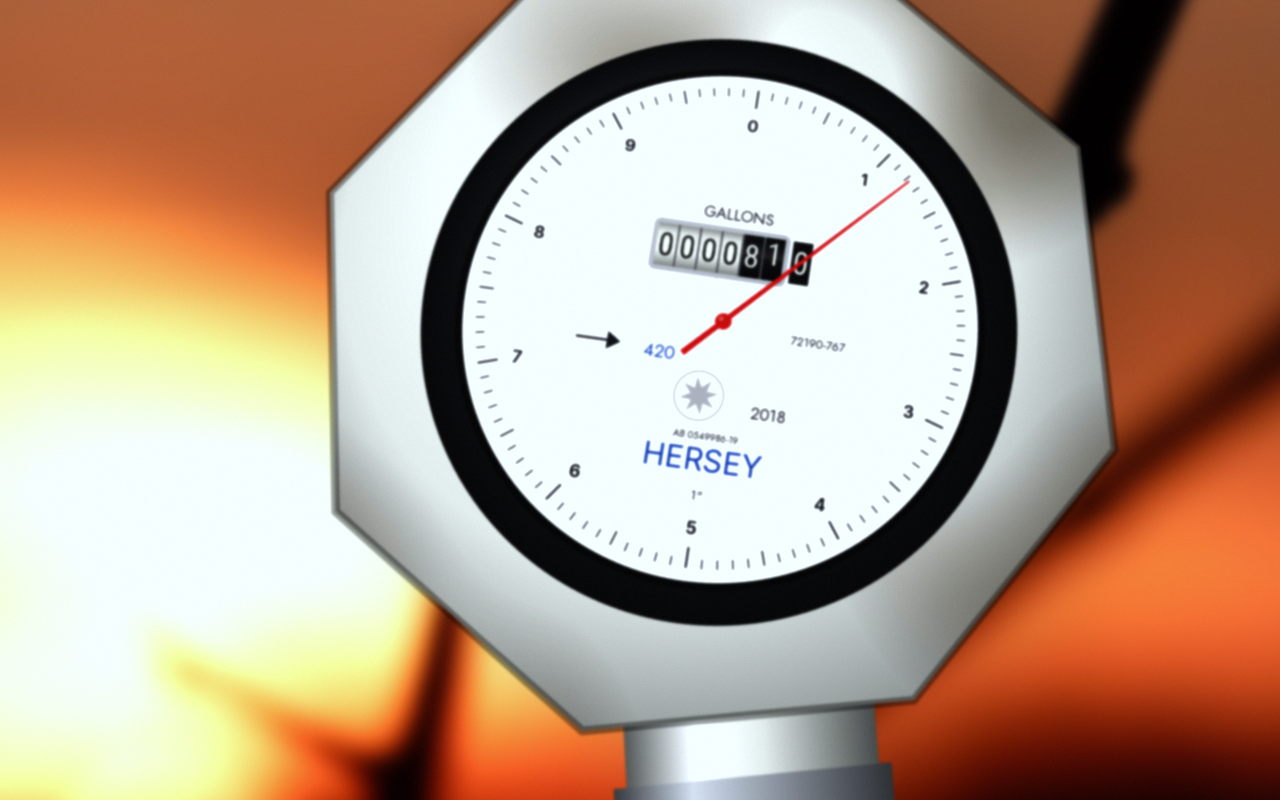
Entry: gal 811.2
